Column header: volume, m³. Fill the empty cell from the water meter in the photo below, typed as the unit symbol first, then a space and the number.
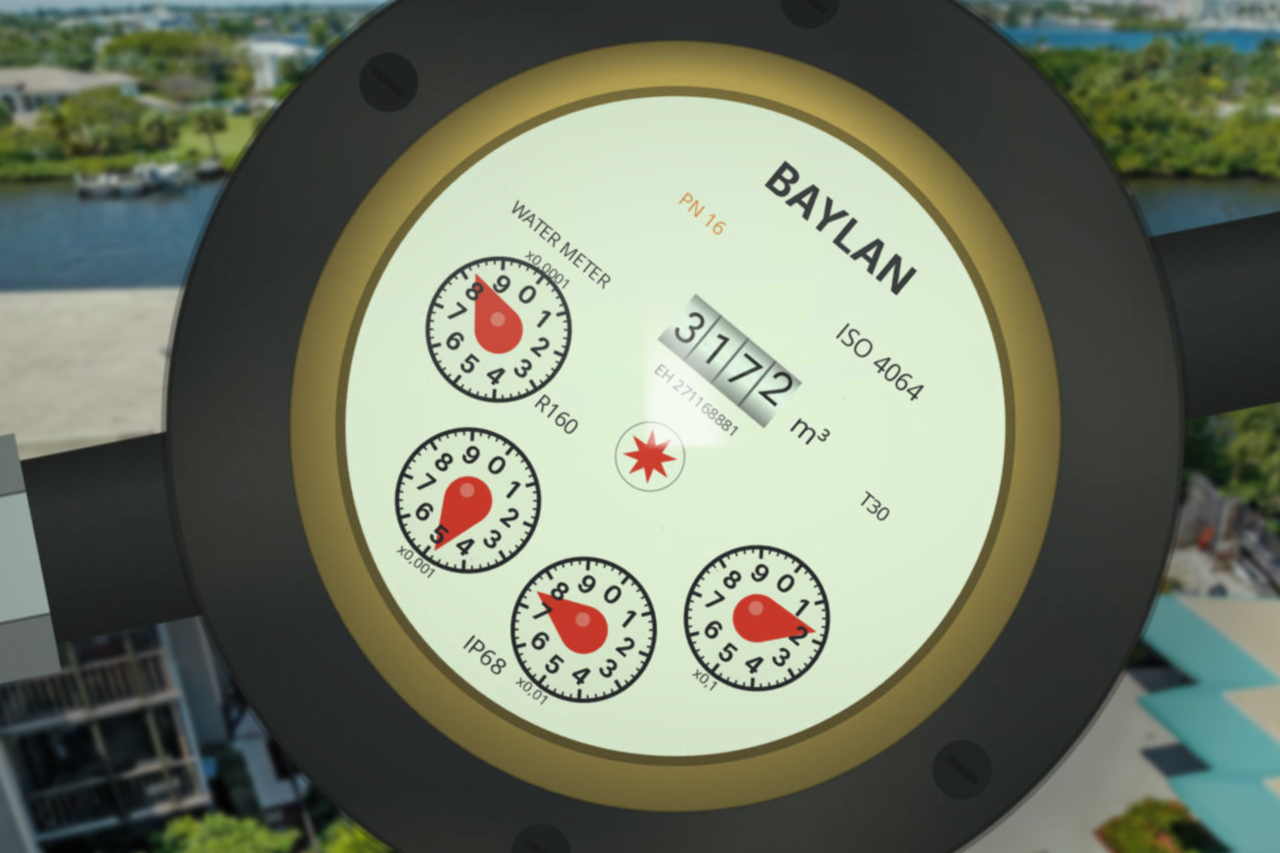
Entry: m³ 3172.1748
